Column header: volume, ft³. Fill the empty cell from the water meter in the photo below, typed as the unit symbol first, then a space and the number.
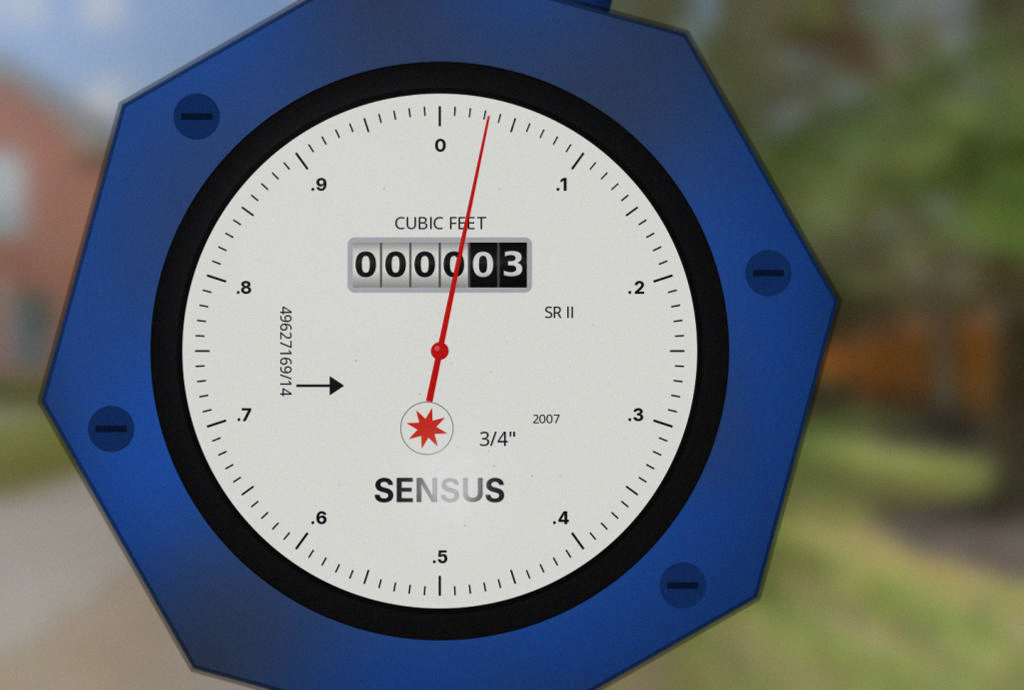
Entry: ft³ 3.03
